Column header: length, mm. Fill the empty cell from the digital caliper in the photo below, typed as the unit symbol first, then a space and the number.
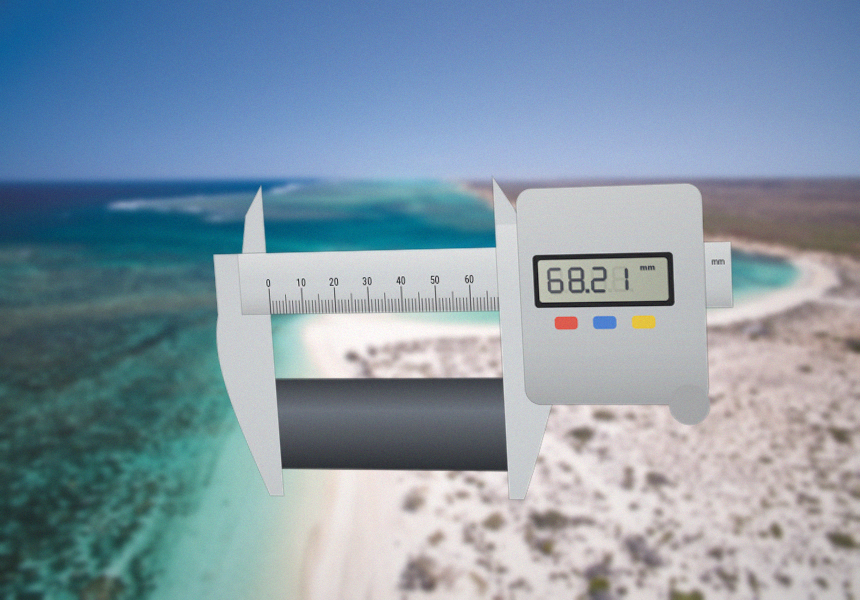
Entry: mm 68.21
